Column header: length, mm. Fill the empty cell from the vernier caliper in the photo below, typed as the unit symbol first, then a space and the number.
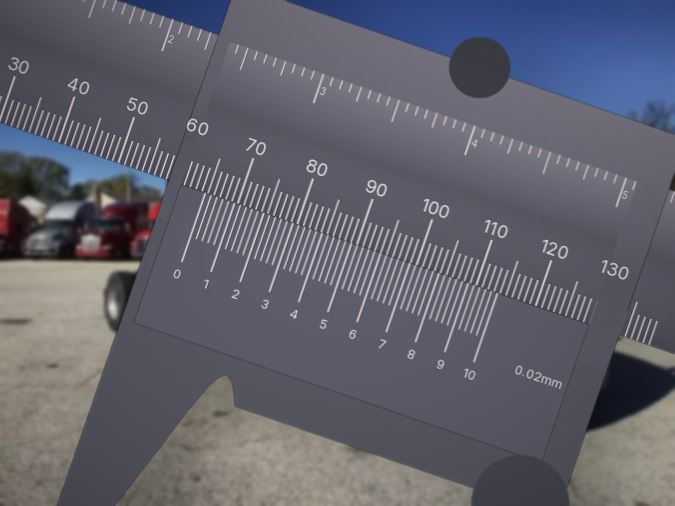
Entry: mm 64.6
